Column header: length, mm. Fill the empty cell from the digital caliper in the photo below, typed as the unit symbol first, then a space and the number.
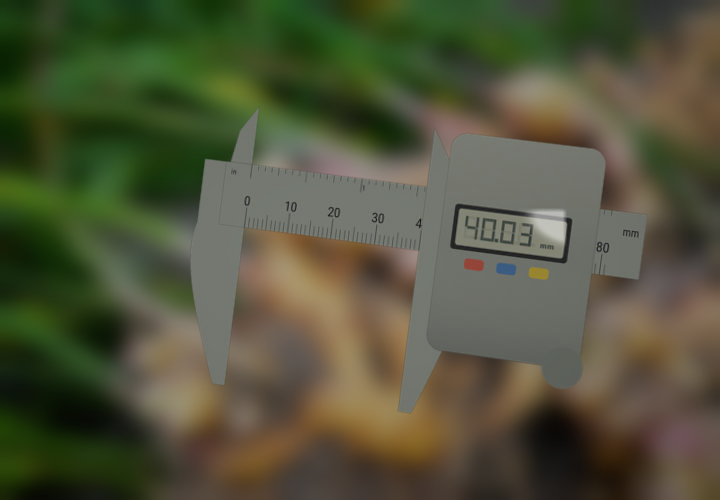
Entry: mm 40.03
